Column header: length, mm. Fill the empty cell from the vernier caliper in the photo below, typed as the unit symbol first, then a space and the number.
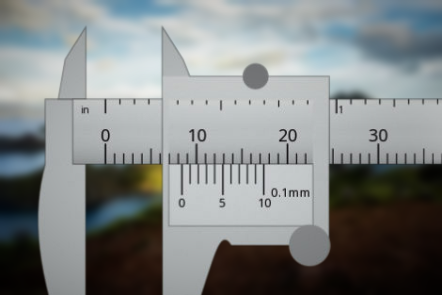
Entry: mm 8.4
